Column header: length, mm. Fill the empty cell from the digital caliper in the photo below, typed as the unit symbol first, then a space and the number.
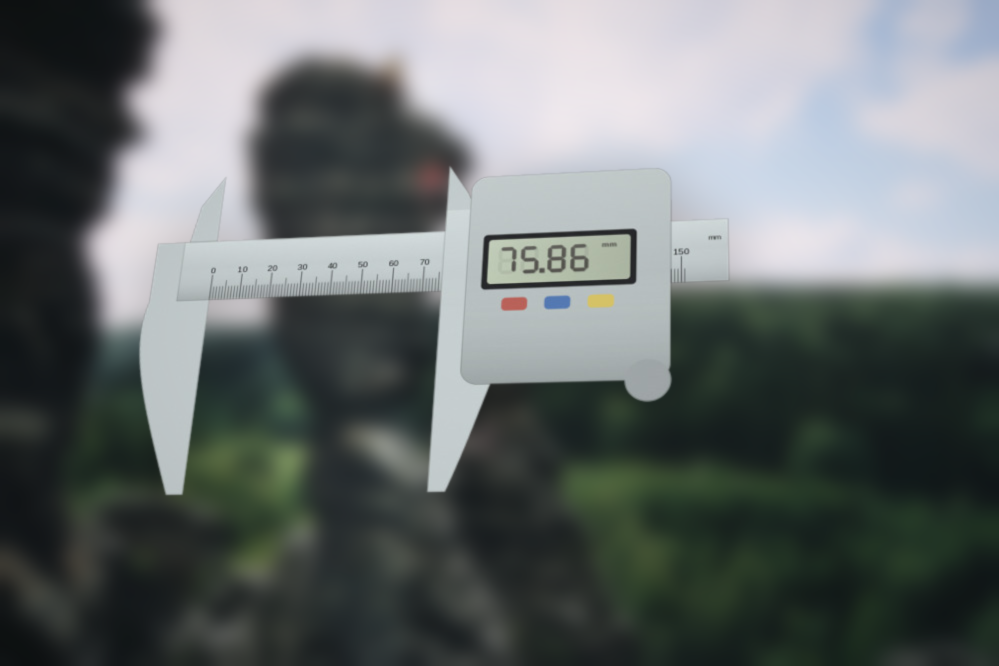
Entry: mm 75.86
